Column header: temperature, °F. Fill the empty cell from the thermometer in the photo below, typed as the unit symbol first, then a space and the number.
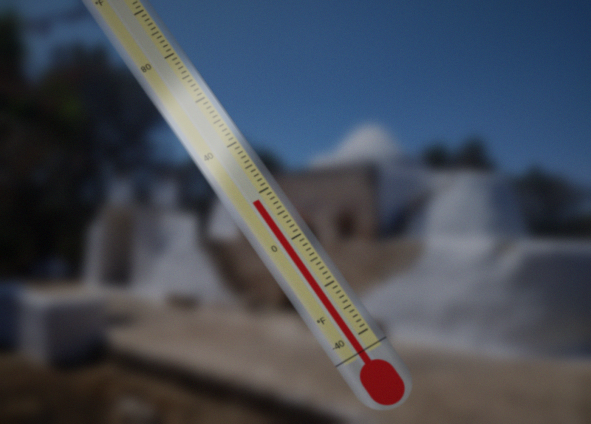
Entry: °F 18
